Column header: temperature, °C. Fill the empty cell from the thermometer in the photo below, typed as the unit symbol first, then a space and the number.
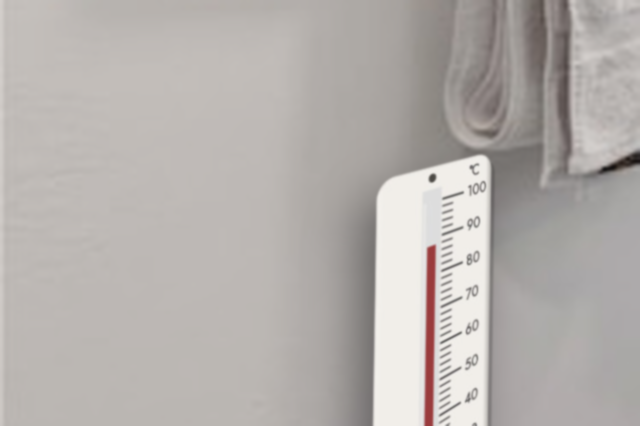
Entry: °C 88
